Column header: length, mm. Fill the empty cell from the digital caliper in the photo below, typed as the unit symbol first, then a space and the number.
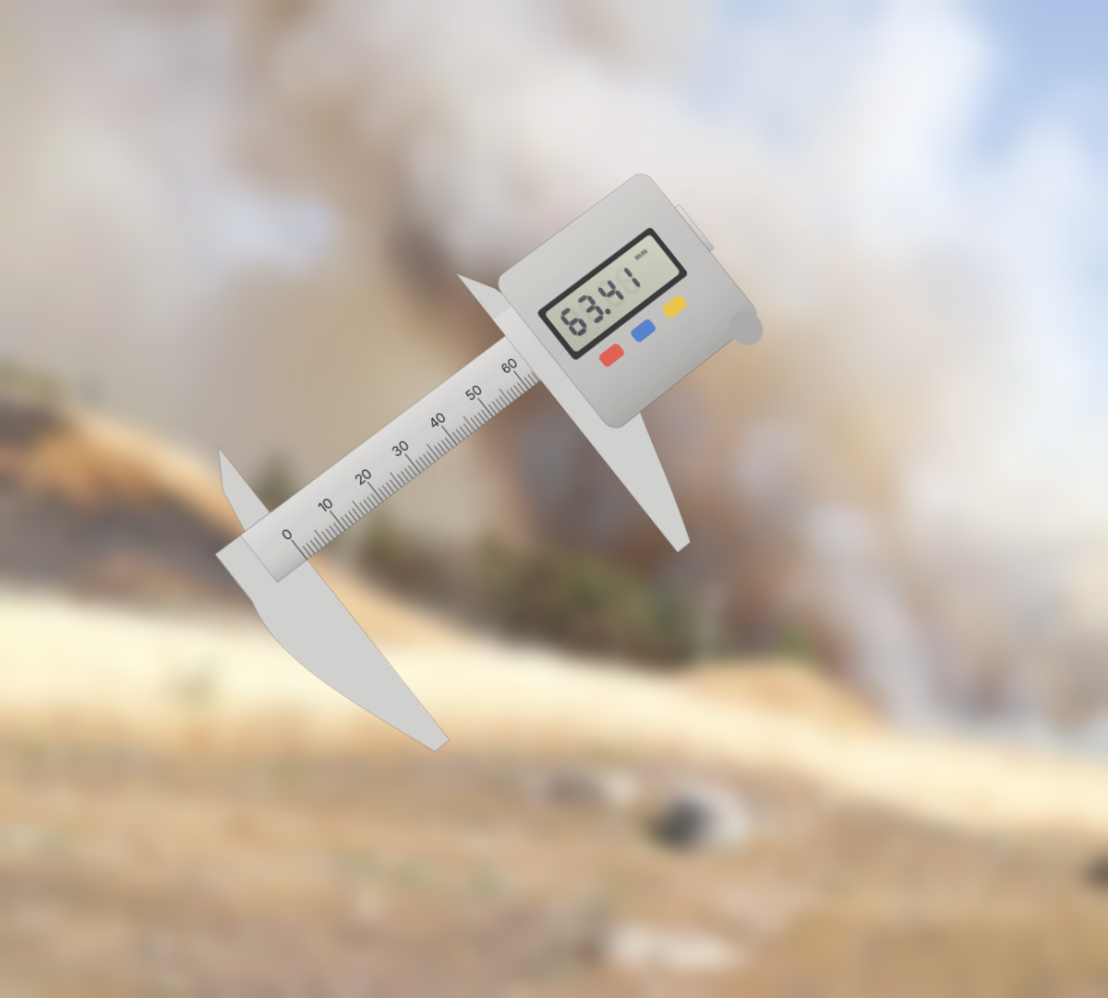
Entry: mm 63.41
